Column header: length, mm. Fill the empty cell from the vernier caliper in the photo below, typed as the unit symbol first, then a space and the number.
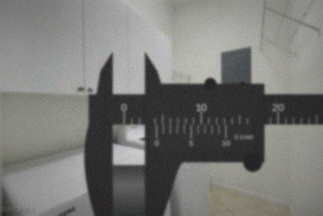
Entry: mm 4.2
